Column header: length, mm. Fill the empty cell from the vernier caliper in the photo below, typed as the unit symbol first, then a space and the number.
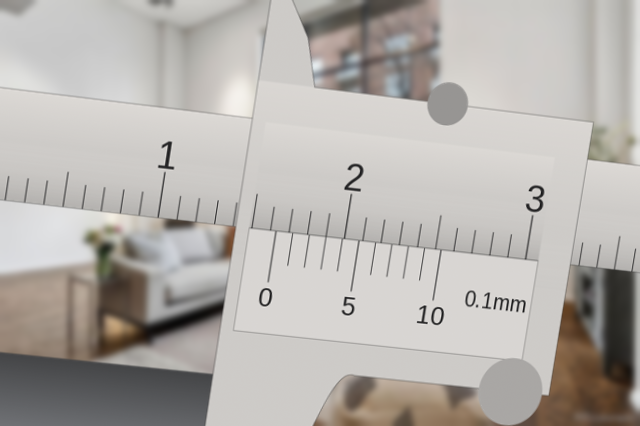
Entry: mm 16.3
